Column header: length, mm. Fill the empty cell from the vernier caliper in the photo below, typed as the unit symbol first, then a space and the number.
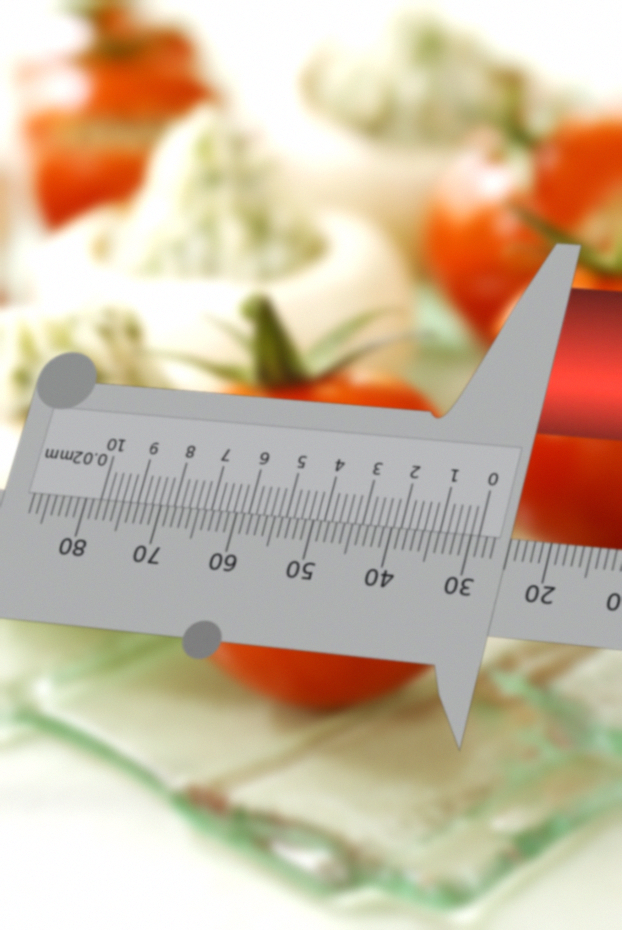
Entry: mm 29.0
